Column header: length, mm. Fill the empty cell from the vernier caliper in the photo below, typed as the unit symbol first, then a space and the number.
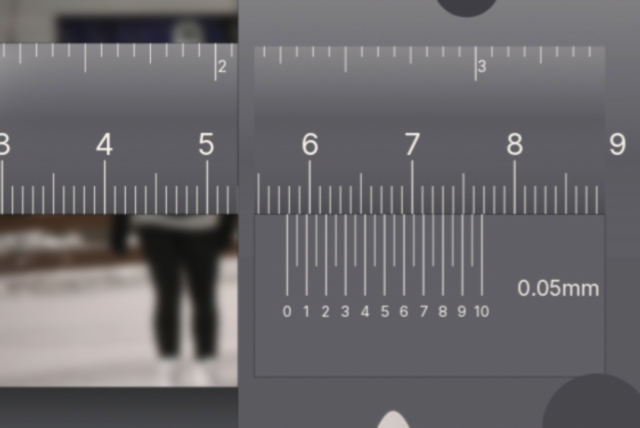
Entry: mm 57.8
